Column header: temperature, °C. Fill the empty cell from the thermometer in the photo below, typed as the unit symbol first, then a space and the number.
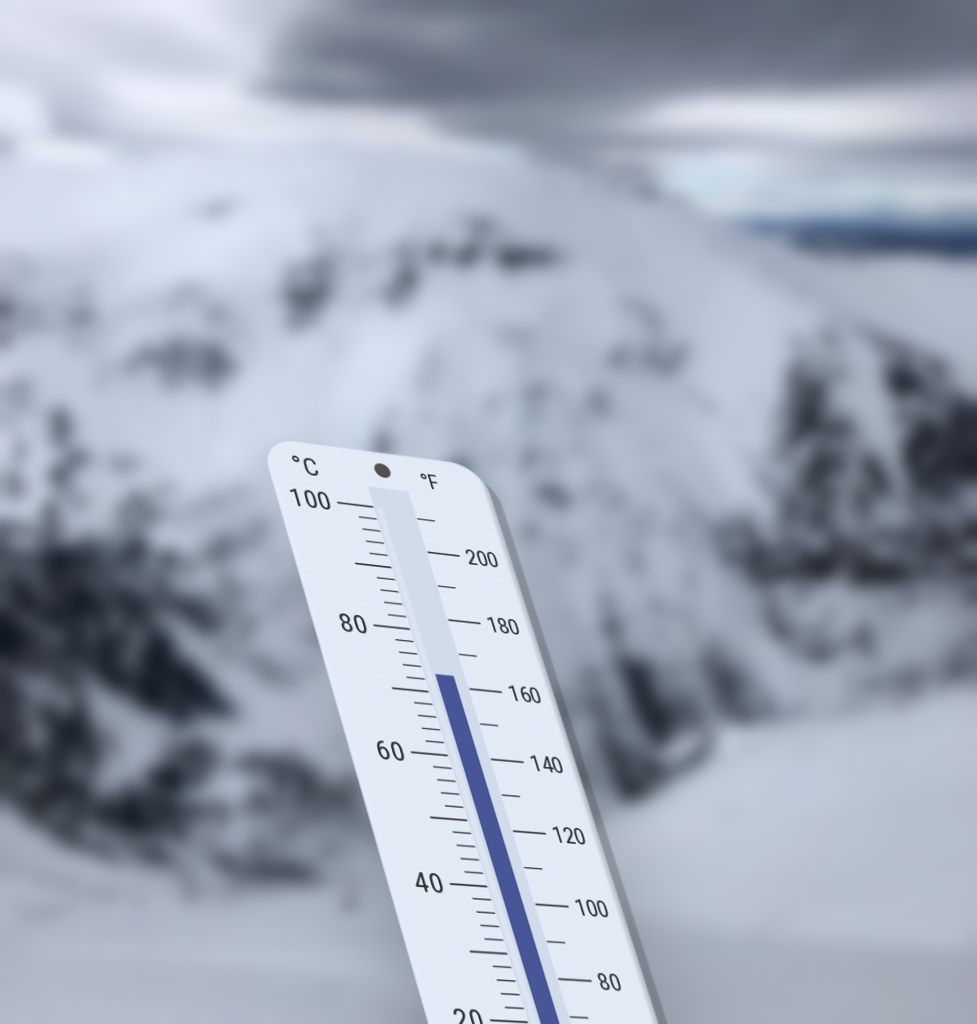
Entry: °C 73
